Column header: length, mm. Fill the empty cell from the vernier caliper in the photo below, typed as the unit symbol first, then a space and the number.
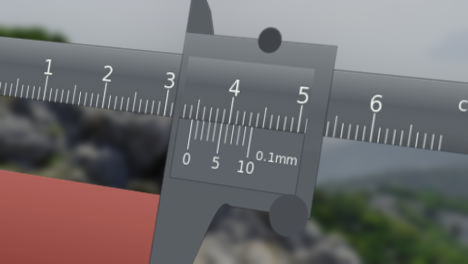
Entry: mm 34.4
